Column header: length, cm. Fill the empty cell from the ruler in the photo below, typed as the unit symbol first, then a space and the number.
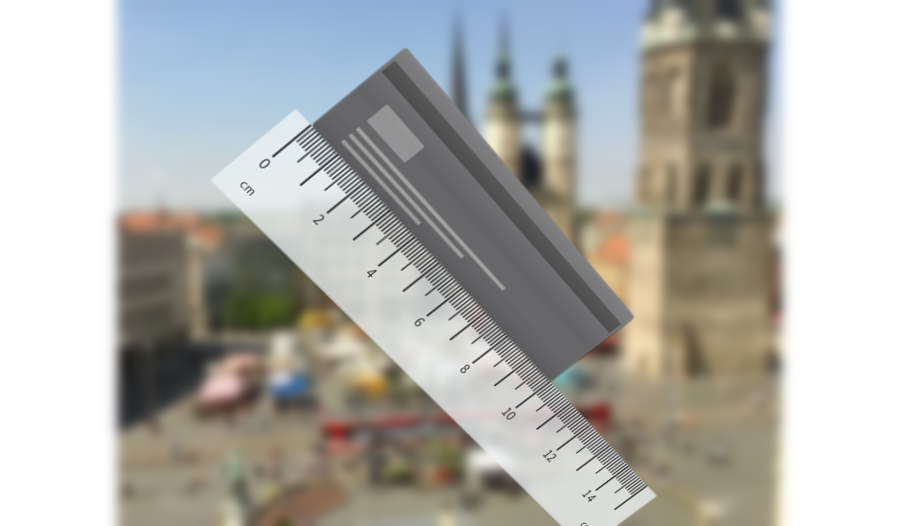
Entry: cm 10
